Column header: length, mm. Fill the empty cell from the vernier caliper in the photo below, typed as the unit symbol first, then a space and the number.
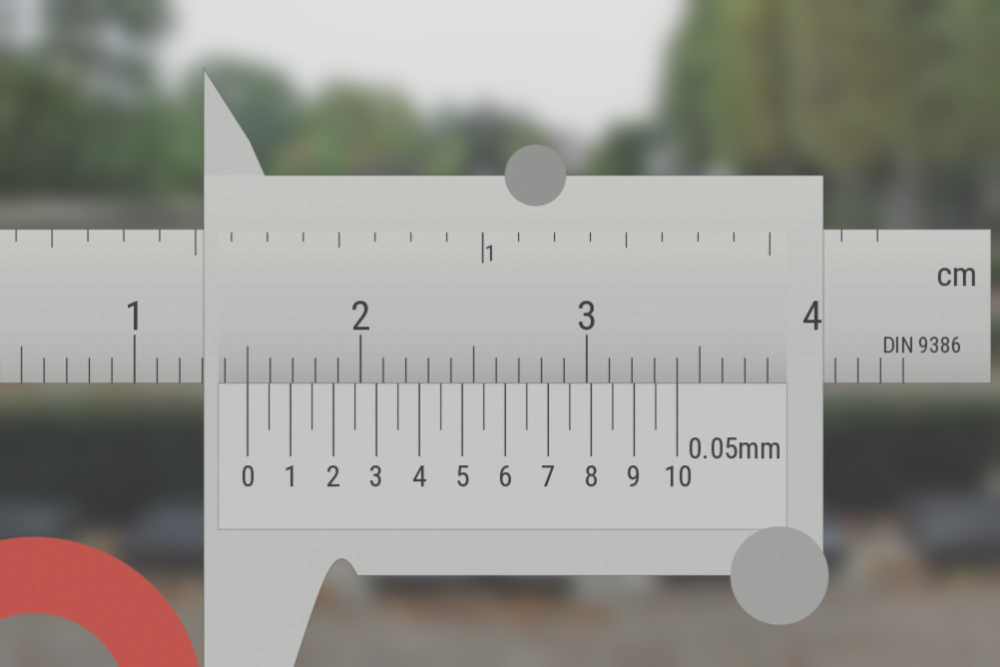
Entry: mm 15.0
